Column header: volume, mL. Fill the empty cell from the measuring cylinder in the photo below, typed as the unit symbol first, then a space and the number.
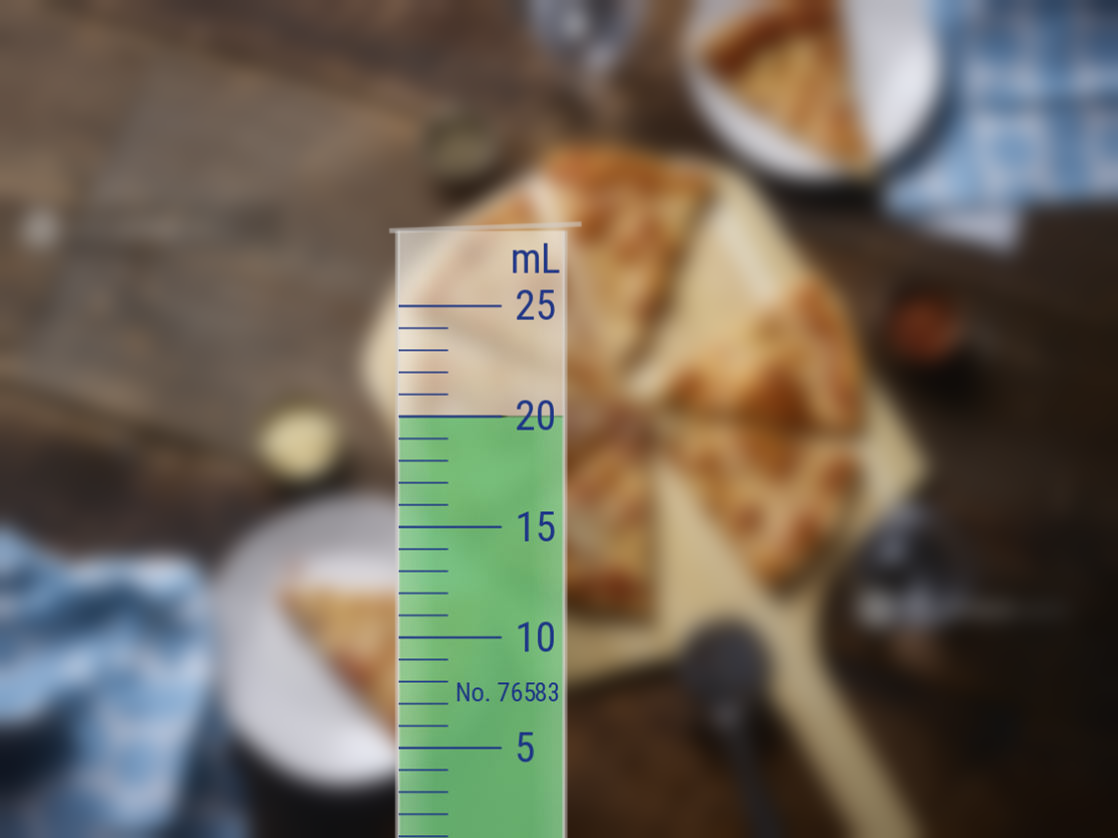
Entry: mL 20
